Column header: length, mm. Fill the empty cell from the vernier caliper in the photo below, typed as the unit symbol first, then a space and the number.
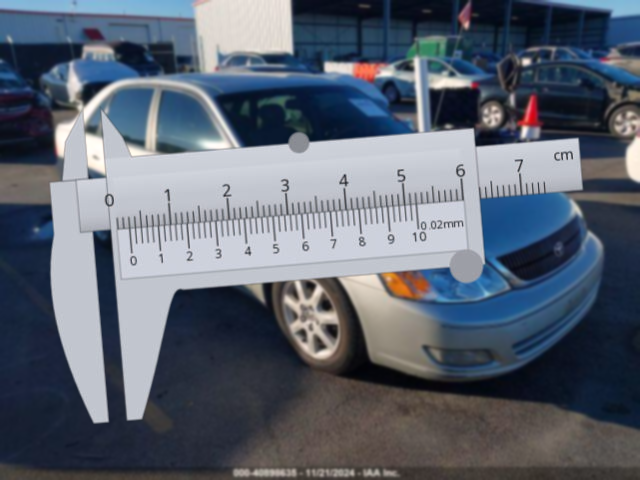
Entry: mm 3.0
